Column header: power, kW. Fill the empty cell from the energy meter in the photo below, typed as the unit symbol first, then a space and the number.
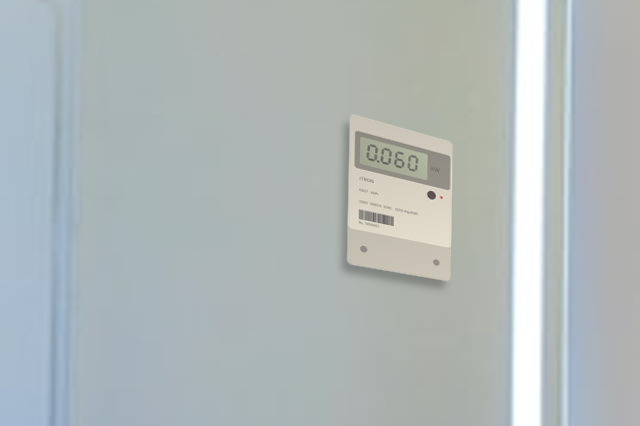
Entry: kW 0.060
